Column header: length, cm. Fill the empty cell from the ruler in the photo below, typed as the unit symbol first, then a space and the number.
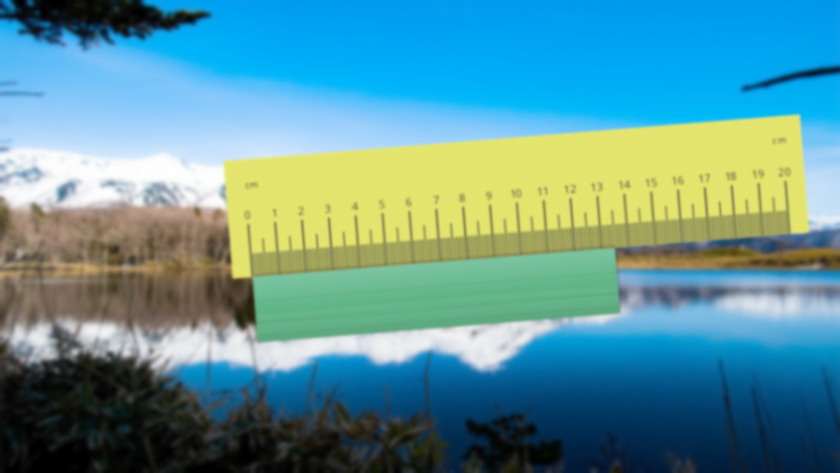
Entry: cm 13.5
